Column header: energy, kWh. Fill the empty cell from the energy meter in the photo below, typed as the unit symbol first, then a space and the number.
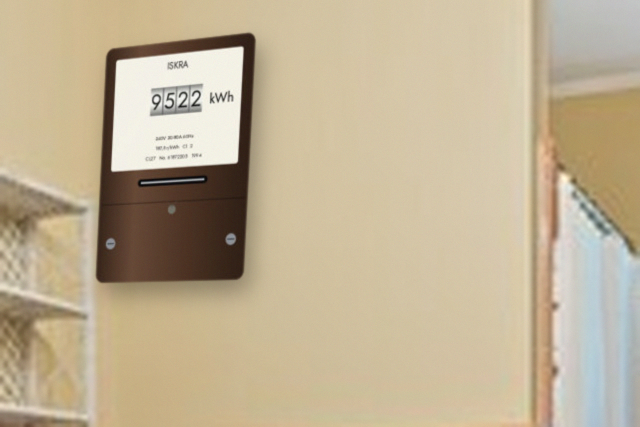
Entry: kWh 9522
